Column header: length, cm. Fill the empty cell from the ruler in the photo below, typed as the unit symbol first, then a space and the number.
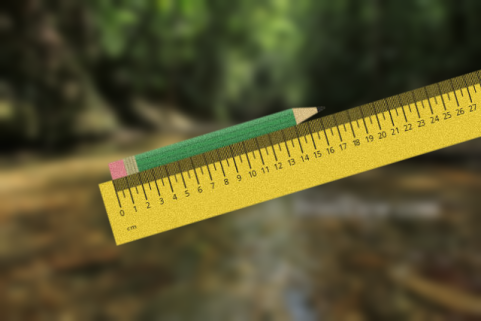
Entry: cm 16.5
